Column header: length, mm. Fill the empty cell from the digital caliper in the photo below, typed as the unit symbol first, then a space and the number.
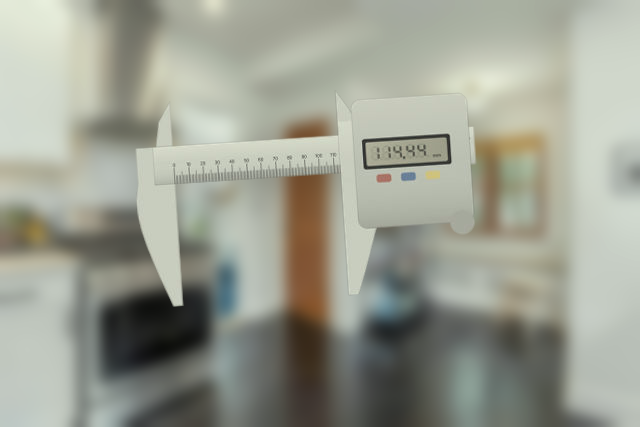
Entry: mm 114.44
